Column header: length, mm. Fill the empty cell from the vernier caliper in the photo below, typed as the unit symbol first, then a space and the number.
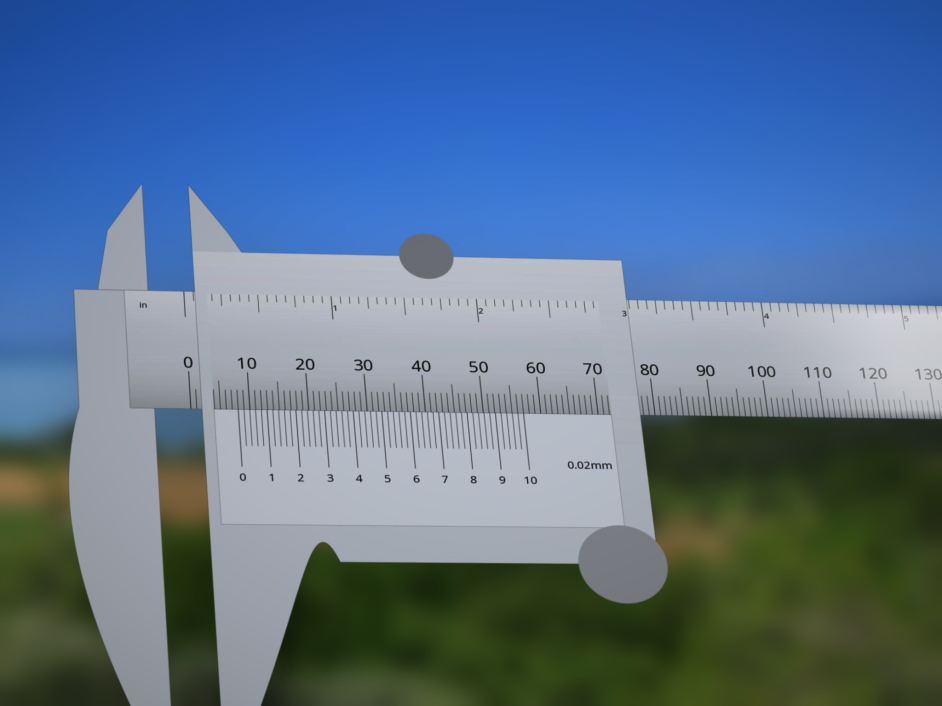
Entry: mm 8.0
